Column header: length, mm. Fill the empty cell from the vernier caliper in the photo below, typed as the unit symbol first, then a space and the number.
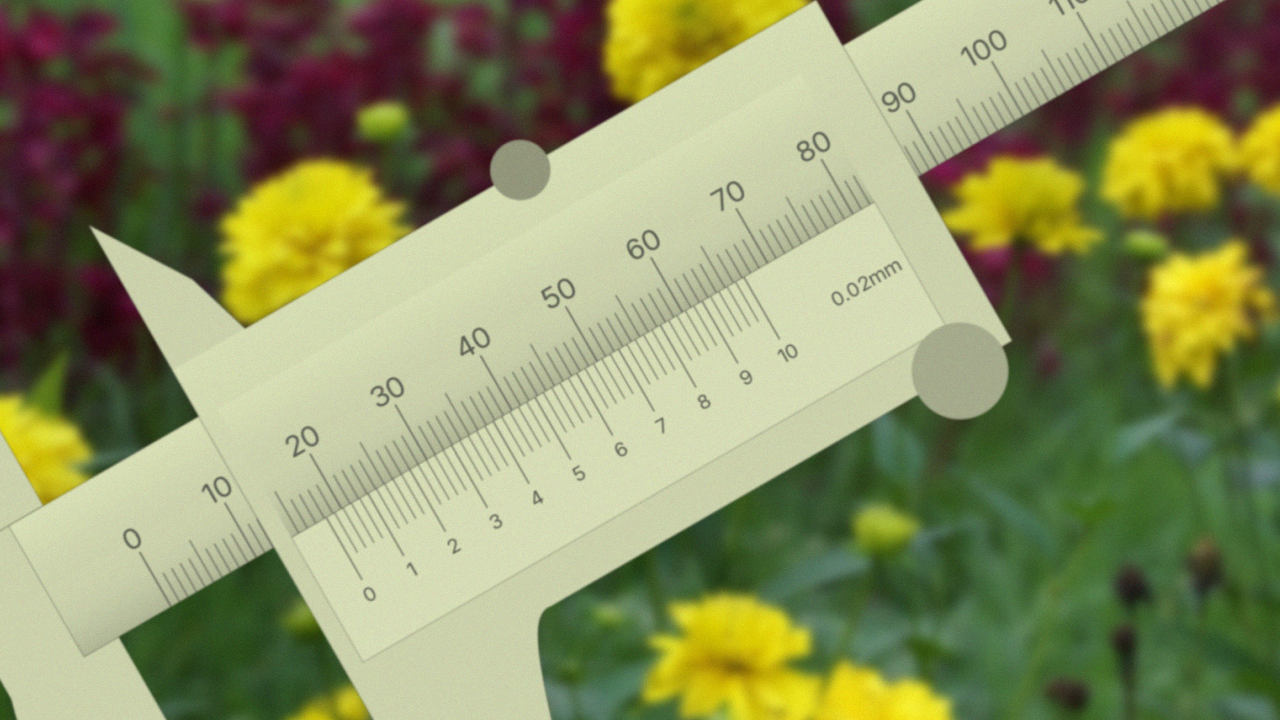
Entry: mm 18.2
